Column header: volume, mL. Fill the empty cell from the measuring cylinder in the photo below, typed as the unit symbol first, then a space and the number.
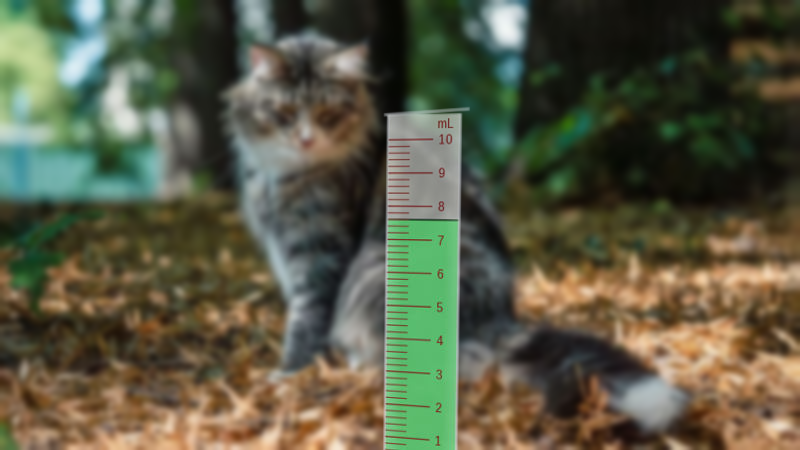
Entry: mL 7.6
